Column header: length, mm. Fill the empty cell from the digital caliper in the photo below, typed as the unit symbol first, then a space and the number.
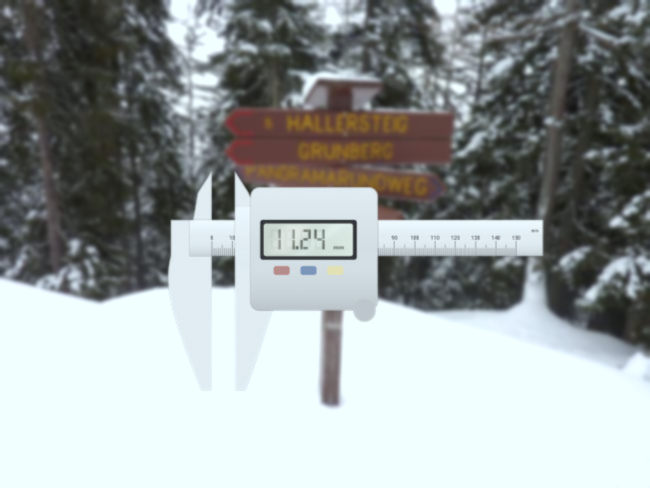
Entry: mm 11.24
